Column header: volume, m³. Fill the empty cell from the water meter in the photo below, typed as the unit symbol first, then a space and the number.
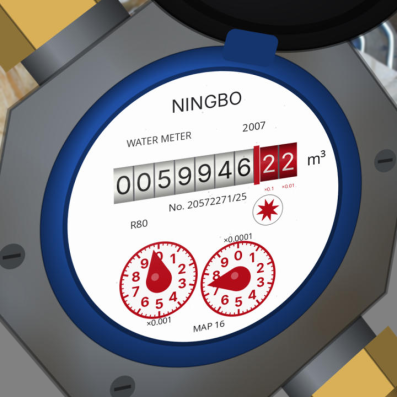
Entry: m³ 59946.2197
